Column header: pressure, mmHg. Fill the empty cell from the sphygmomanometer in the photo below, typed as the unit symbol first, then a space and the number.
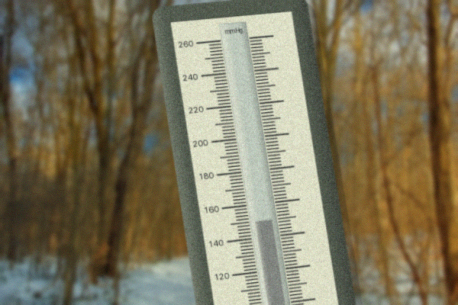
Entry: mmHg 150
